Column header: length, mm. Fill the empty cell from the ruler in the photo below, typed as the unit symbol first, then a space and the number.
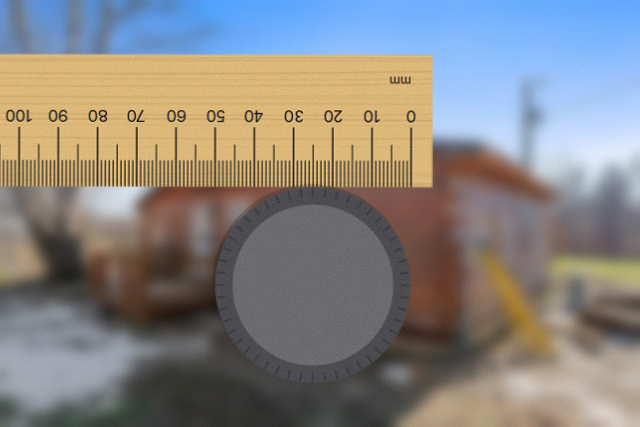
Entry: mm 50
